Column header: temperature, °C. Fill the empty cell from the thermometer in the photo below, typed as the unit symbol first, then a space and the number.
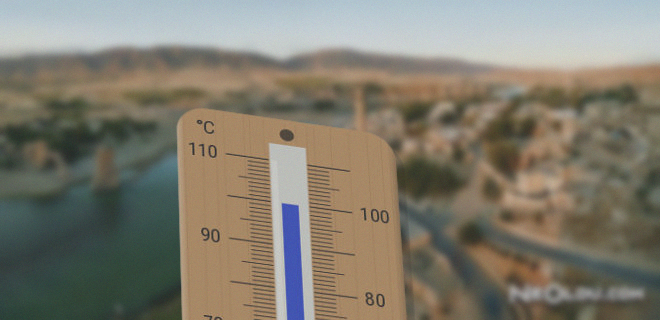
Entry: °C 100
